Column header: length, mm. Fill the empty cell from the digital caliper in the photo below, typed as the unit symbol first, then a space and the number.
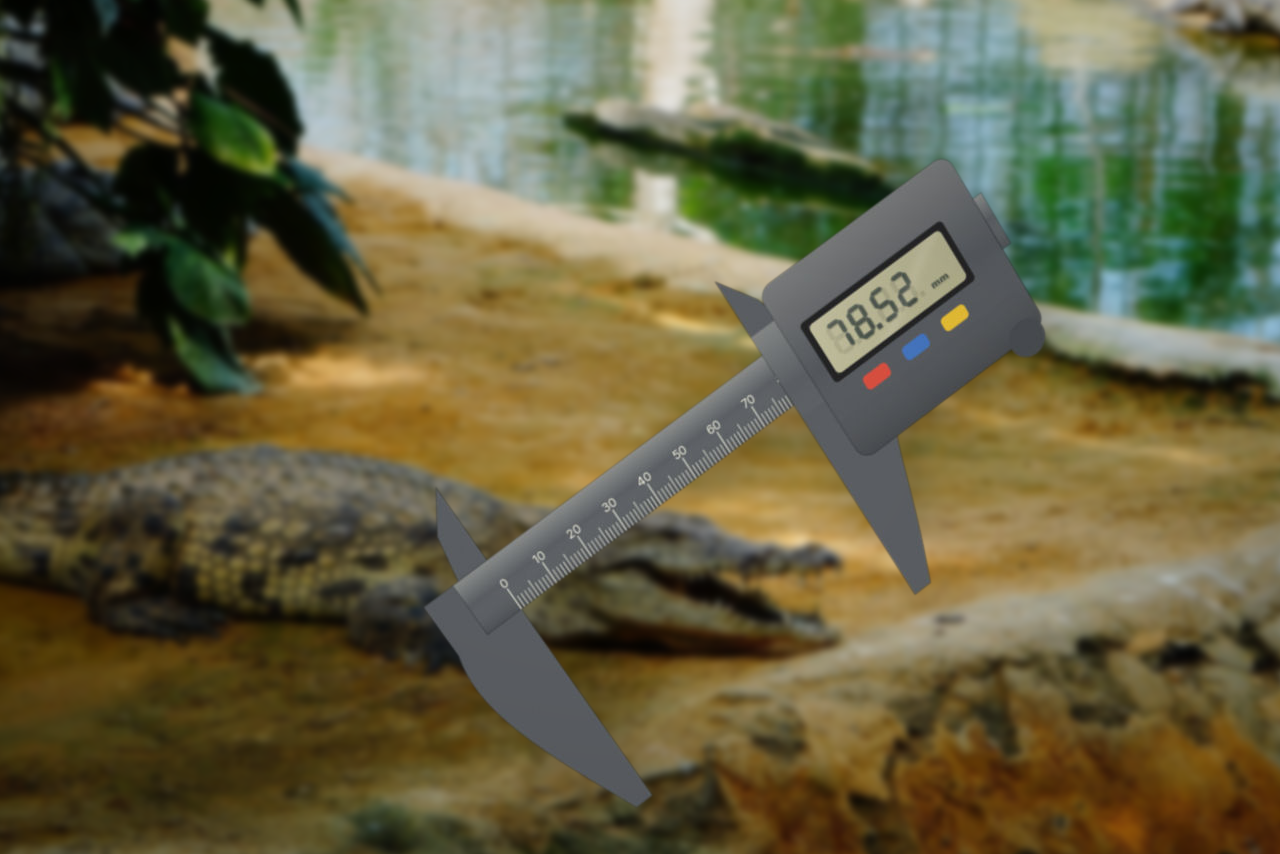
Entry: mm 78.52
